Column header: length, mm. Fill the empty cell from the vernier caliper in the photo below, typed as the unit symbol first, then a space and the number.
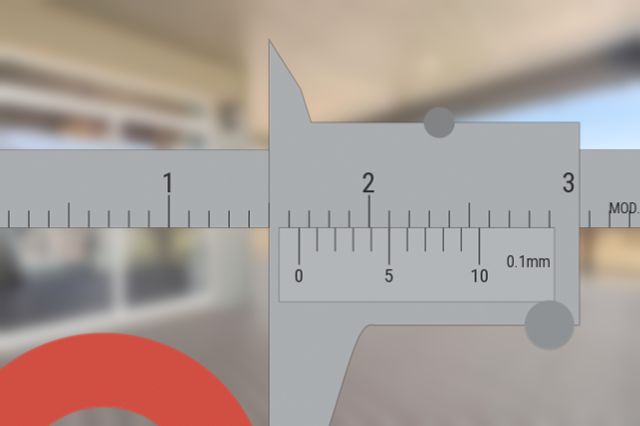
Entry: mm 16.5
